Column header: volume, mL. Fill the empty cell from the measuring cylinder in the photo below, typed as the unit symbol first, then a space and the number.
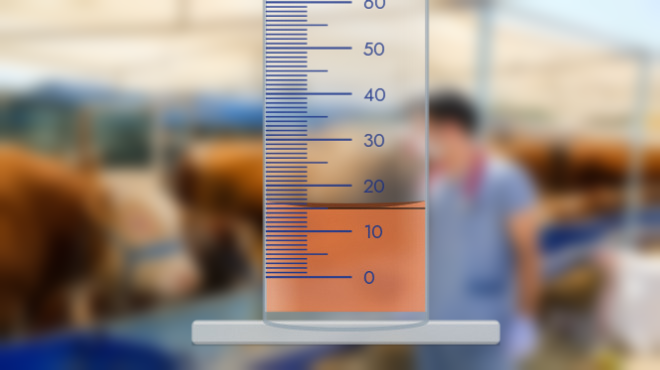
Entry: mL 15
